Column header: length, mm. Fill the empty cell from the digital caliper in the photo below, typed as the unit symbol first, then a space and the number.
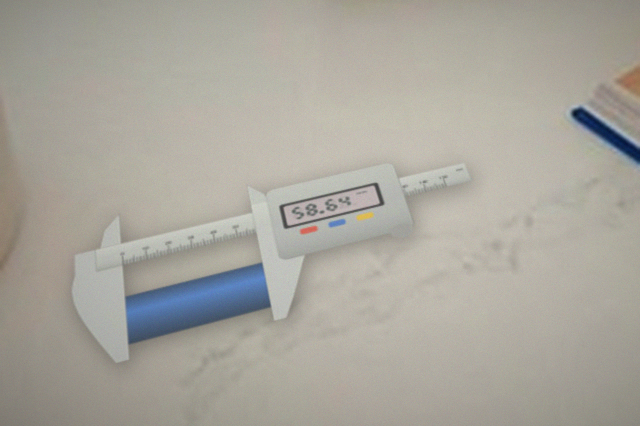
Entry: mm 58.64
